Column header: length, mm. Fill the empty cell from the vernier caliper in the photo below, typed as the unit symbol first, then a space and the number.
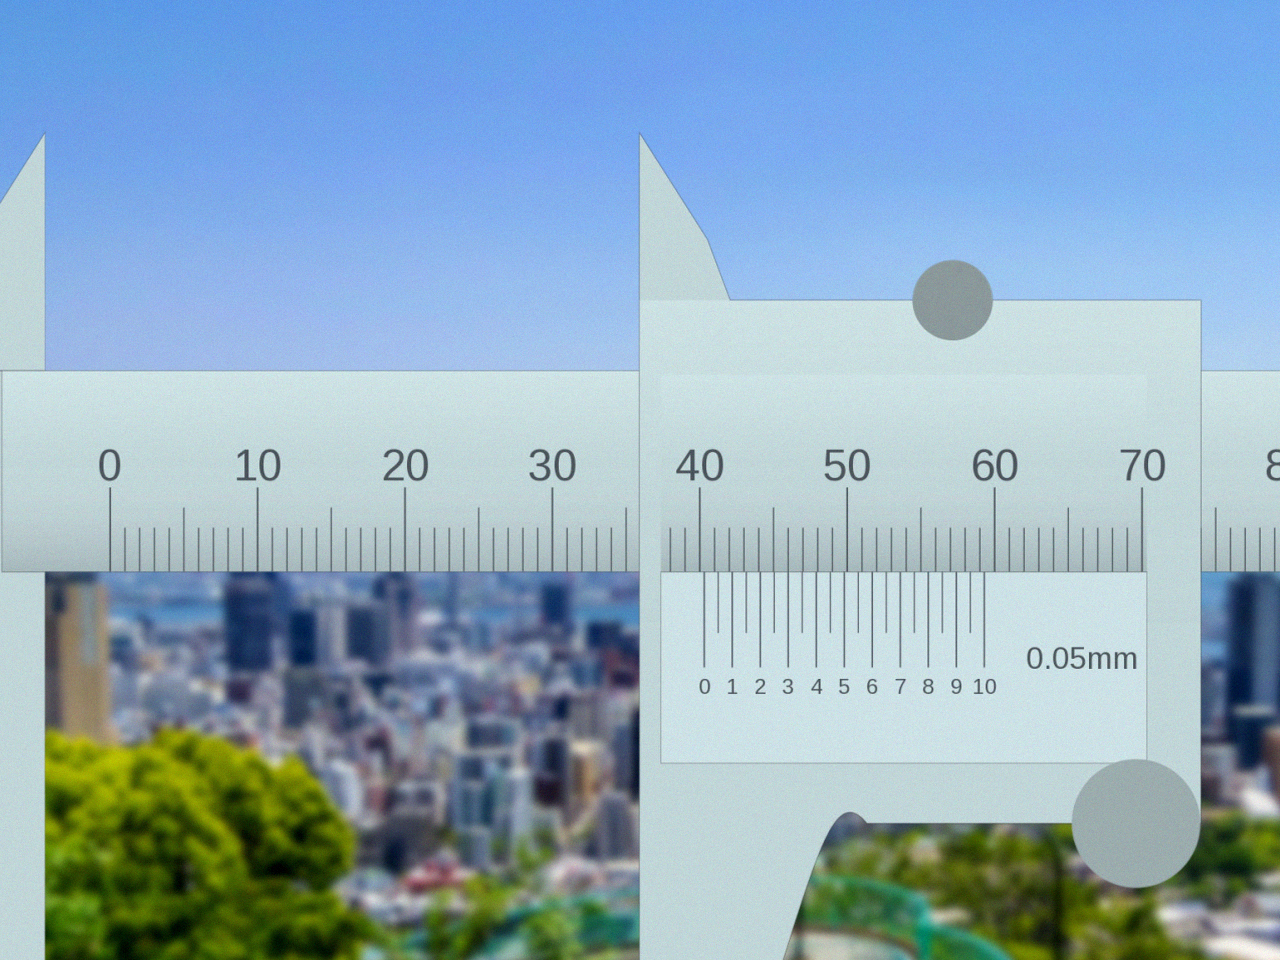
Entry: mm 40.3
